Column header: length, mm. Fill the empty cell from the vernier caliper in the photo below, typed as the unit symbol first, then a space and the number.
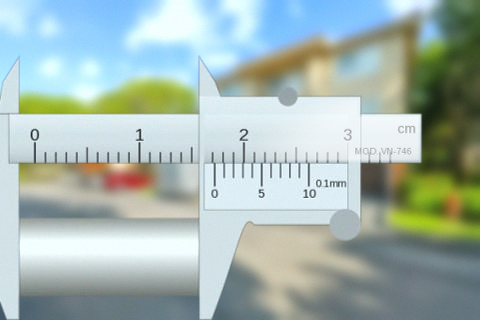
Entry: mm 17.2
